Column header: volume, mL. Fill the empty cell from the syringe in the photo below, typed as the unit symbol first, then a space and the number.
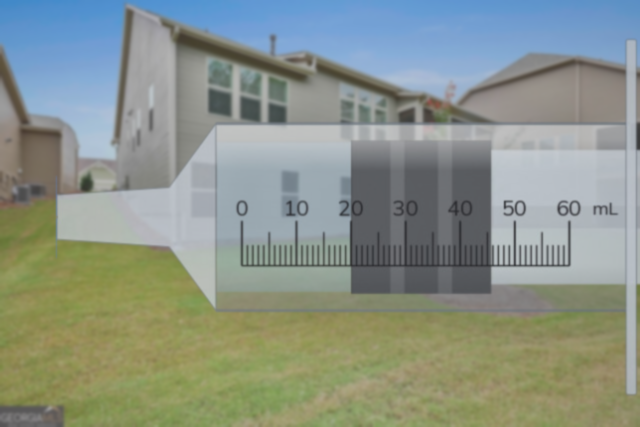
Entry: mL 20
